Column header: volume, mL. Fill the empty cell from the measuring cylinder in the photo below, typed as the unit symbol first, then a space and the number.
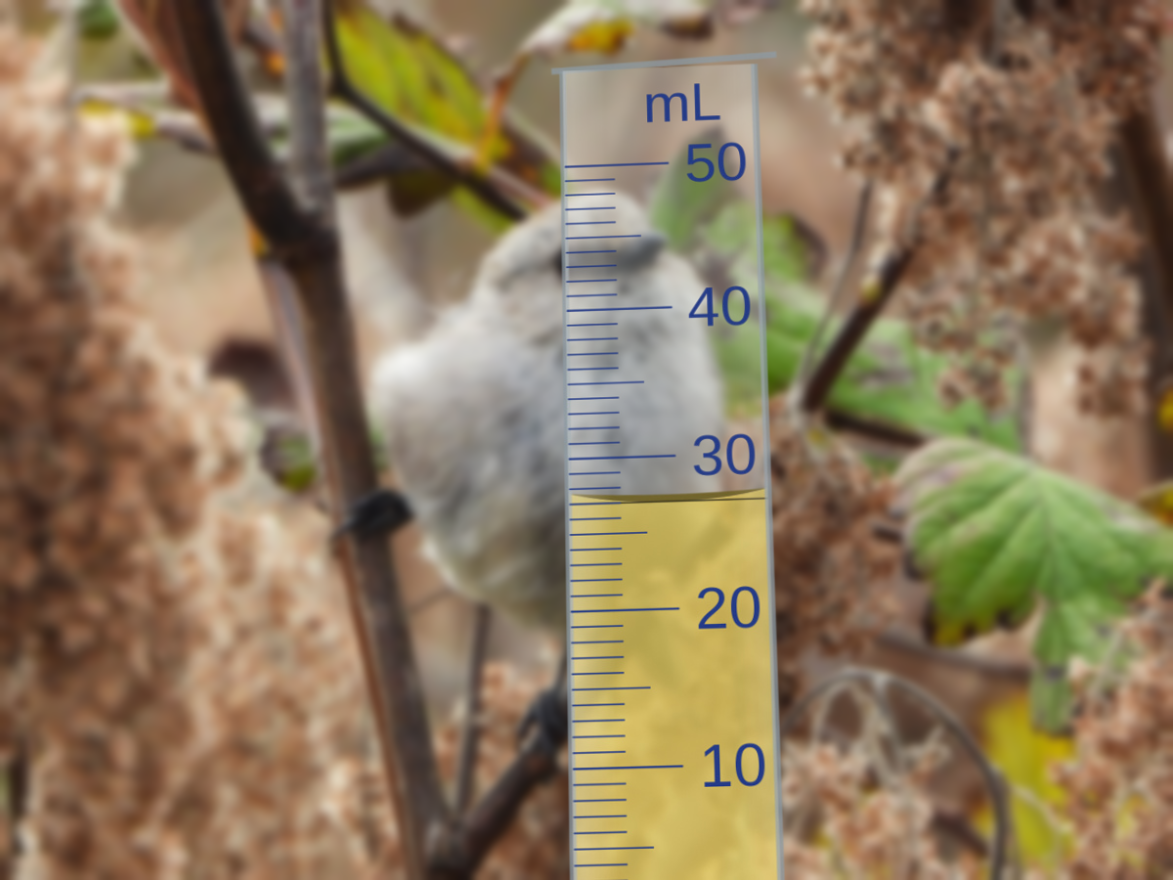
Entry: mL 27
